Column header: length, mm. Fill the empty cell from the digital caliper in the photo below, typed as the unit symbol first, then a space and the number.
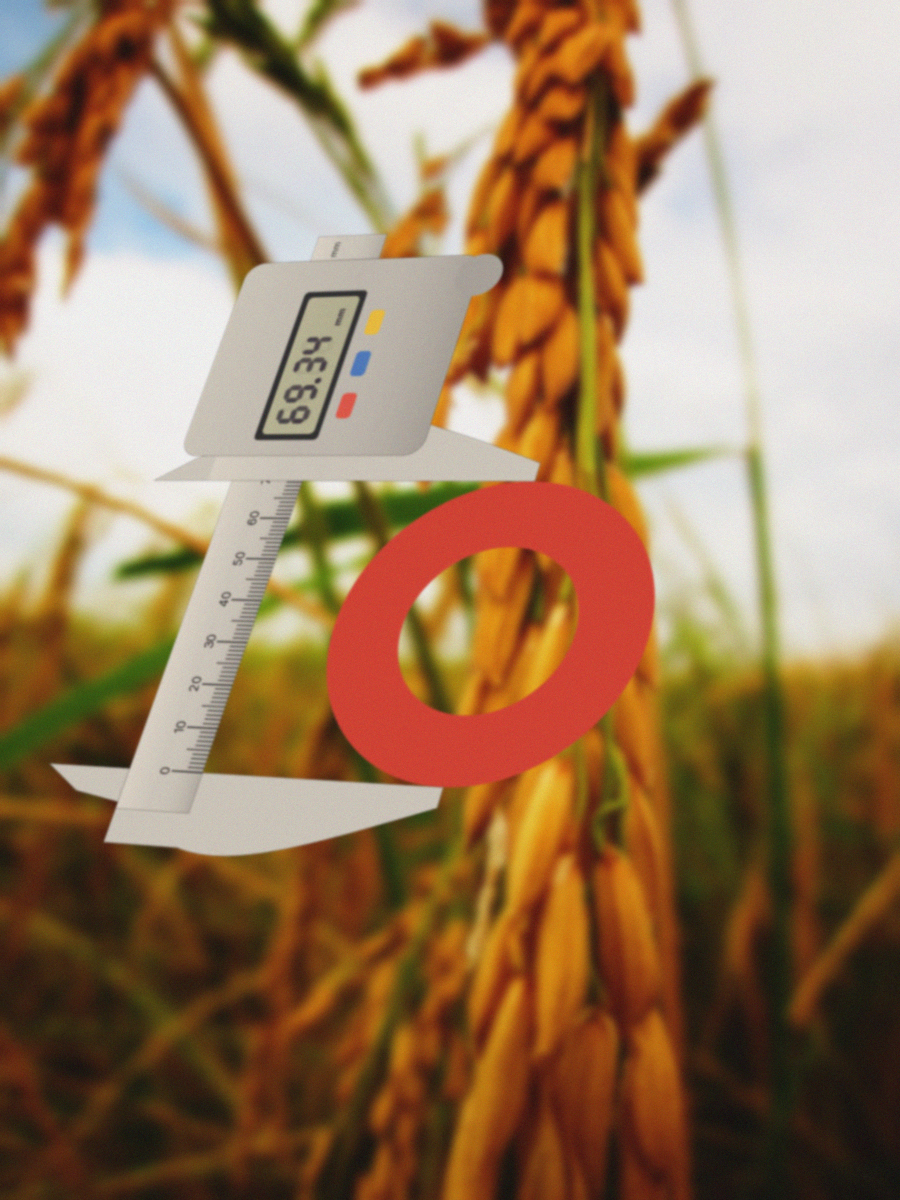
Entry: mm 69.34
